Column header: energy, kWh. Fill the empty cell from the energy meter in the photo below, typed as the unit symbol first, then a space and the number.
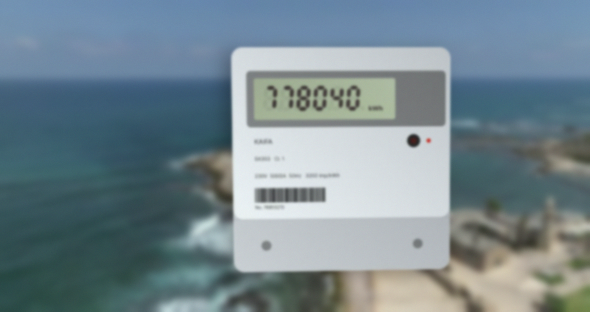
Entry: kWh 778040
